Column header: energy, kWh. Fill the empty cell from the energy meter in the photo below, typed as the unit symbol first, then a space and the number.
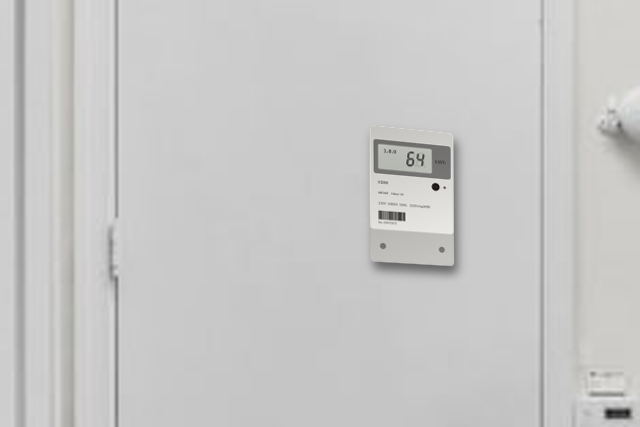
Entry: kWh 64
